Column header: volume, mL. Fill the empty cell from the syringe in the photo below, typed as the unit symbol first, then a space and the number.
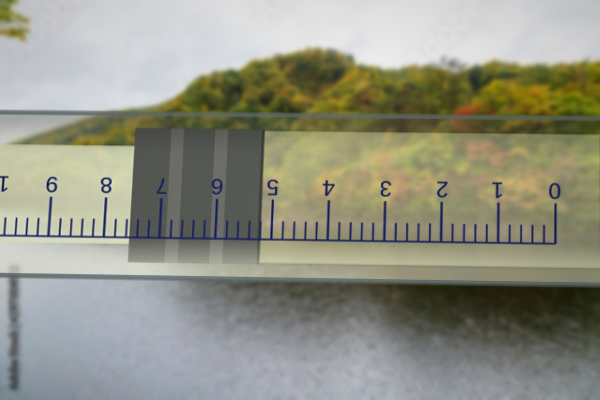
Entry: mL 5.2
